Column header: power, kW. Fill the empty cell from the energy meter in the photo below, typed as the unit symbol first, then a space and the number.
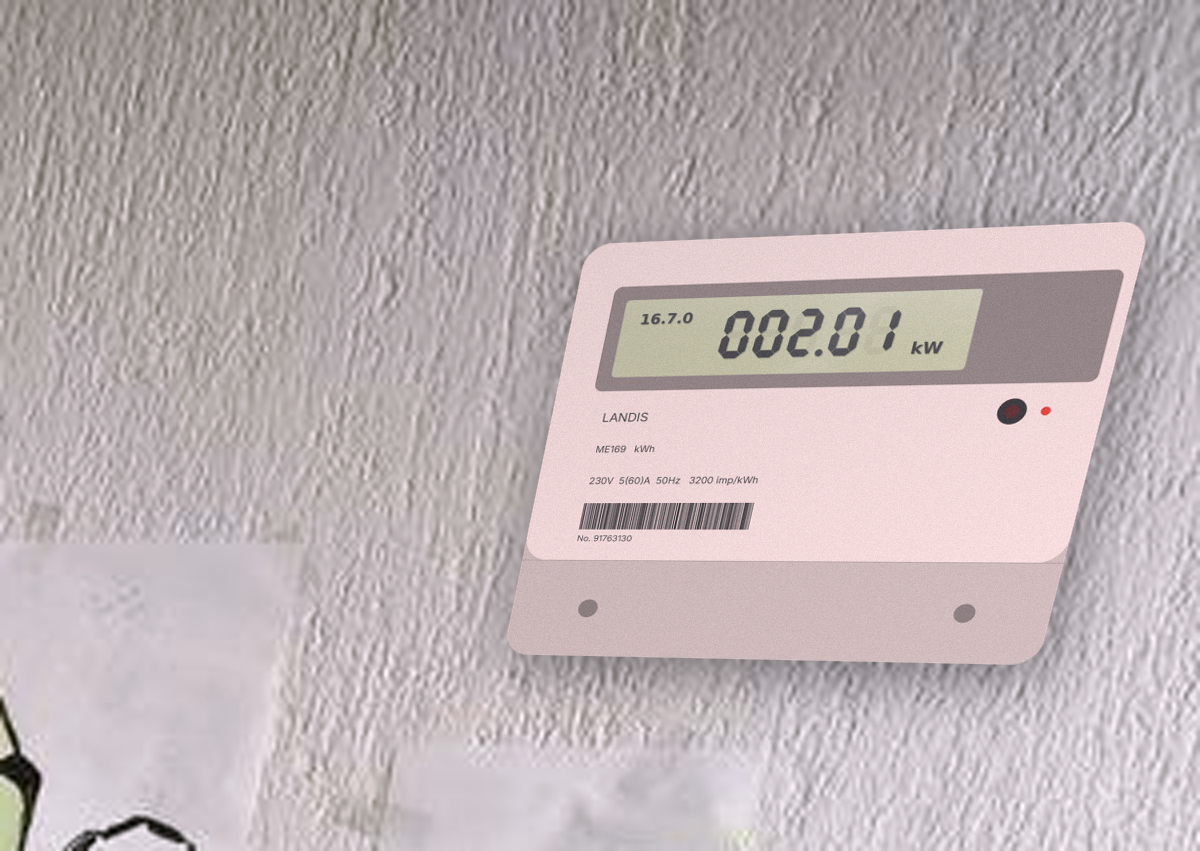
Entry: kW 2.01
